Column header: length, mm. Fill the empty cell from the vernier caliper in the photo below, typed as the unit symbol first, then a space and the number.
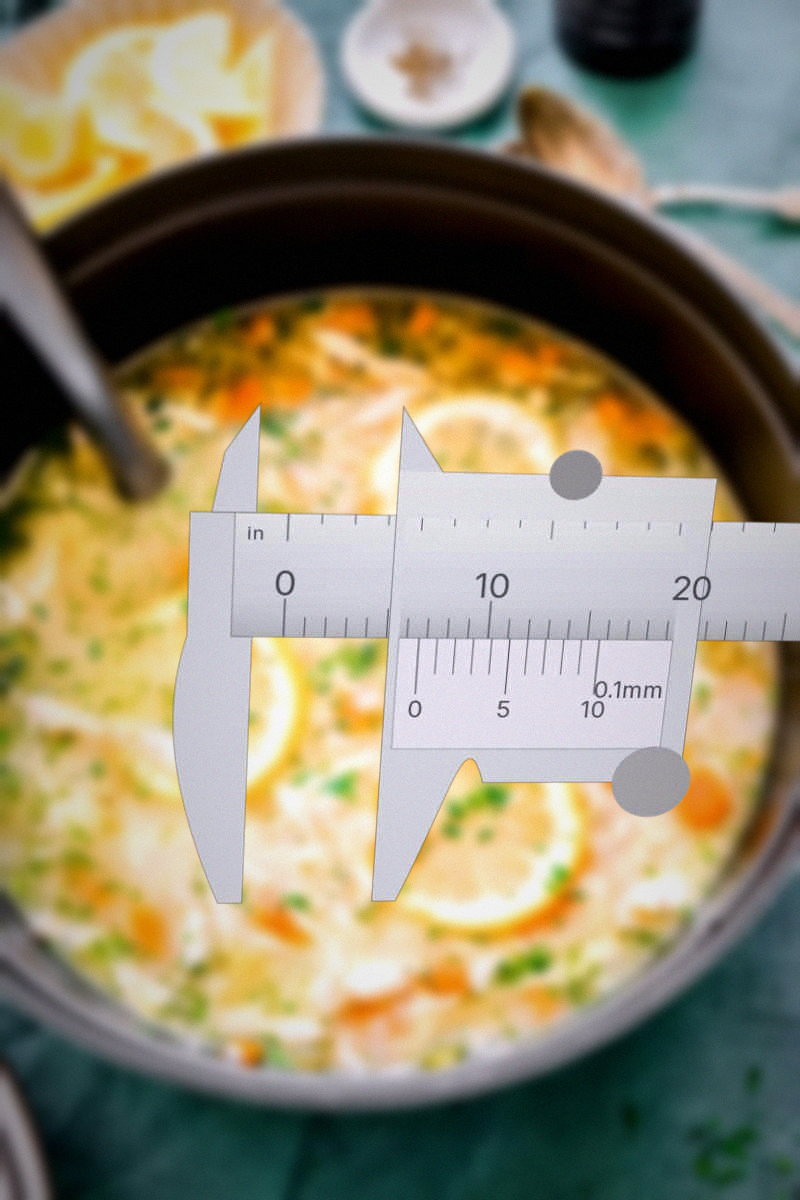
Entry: mm 6.6
